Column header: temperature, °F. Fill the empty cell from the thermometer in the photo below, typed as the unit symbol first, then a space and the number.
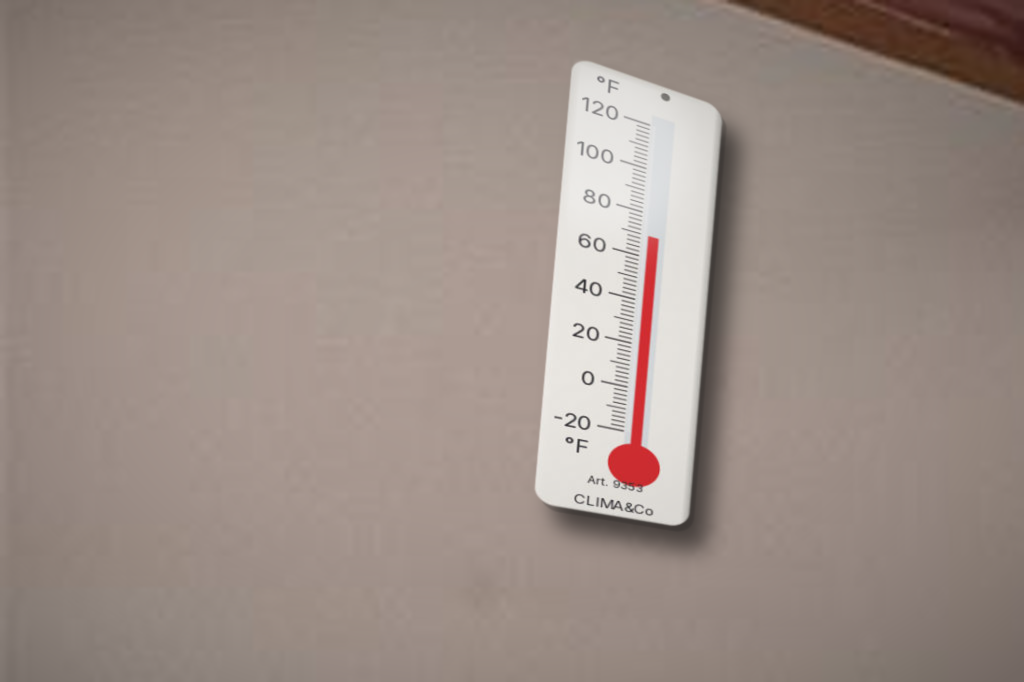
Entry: °F 70
